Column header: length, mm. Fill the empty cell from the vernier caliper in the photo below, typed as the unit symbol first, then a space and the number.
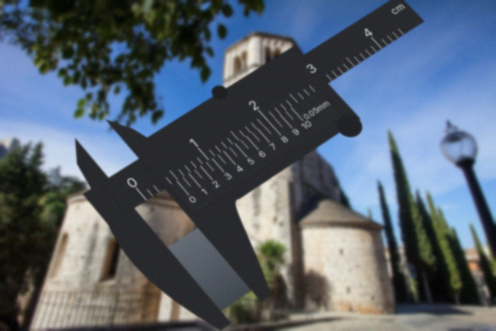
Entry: mm 4.8
